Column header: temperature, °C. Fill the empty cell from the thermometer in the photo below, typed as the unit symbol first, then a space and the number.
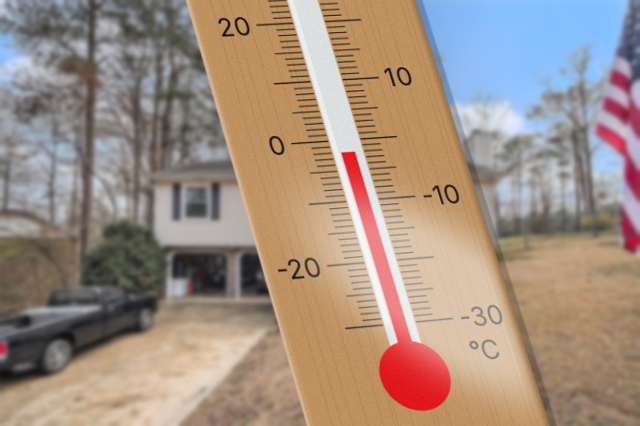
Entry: °C -2
